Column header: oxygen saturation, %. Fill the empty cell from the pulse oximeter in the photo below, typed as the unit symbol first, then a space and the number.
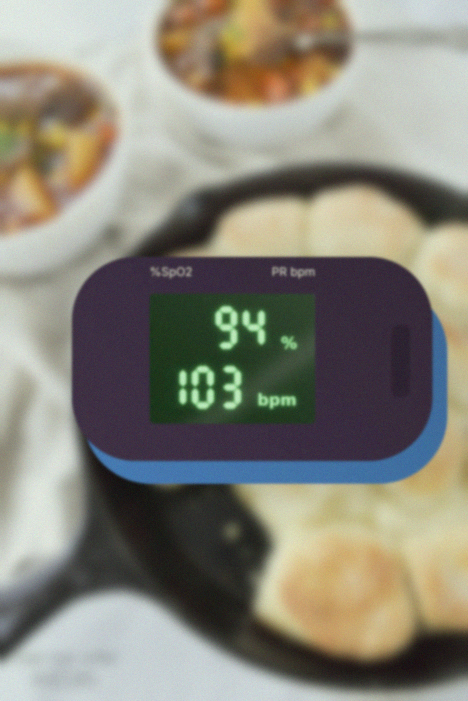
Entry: % 94
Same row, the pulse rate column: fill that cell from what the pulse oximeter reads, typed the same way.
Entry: bpm 103
